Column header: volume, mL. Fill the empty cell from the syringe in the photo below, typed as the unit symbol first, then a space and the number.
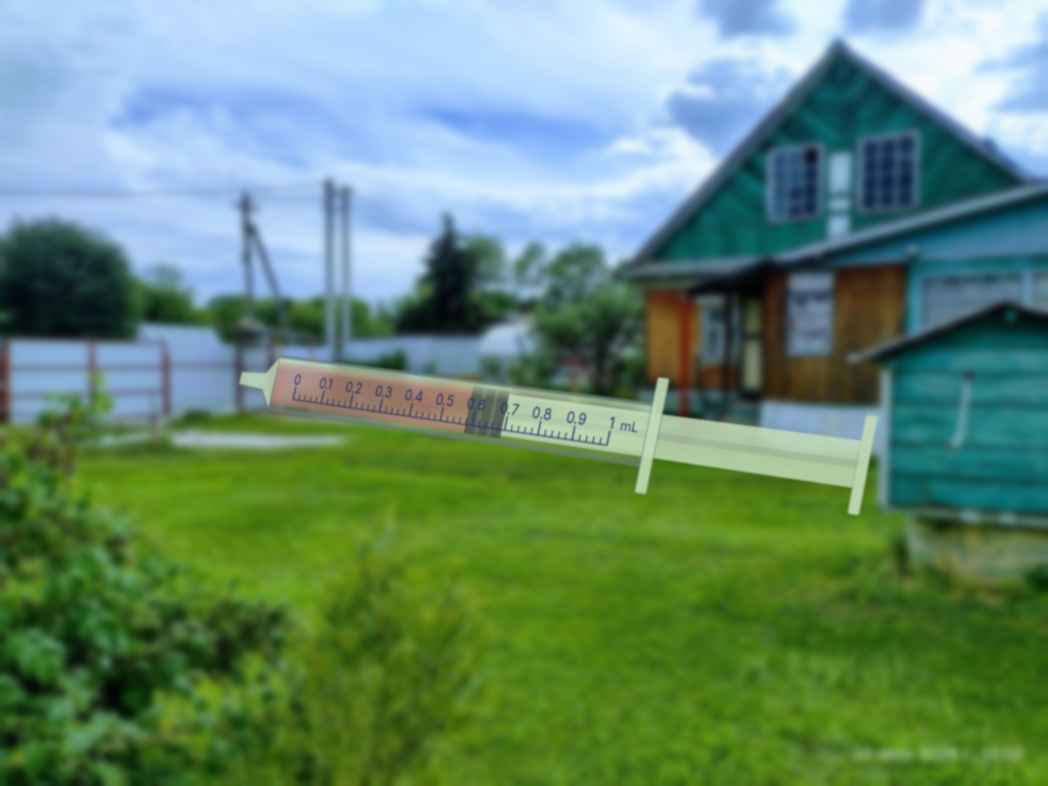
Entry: mL 0.58
